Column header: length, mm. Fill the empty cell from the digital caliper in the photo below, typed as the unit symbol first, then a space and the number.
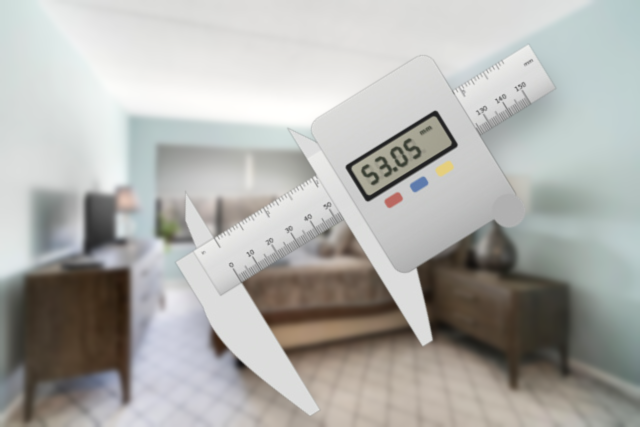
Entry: mm 53.05
